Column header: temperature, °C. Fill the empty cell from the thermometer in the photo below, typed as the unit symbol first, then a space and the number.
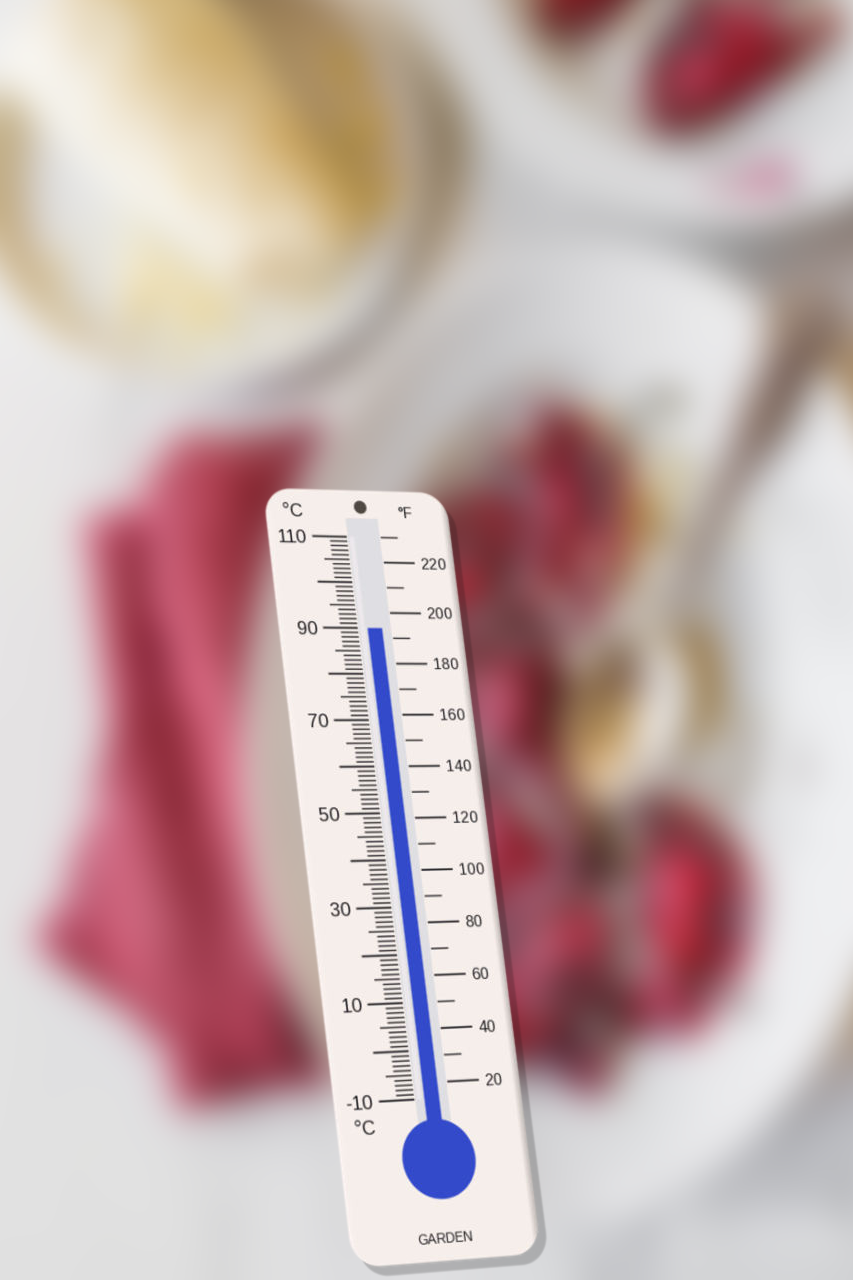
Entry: °C 90
